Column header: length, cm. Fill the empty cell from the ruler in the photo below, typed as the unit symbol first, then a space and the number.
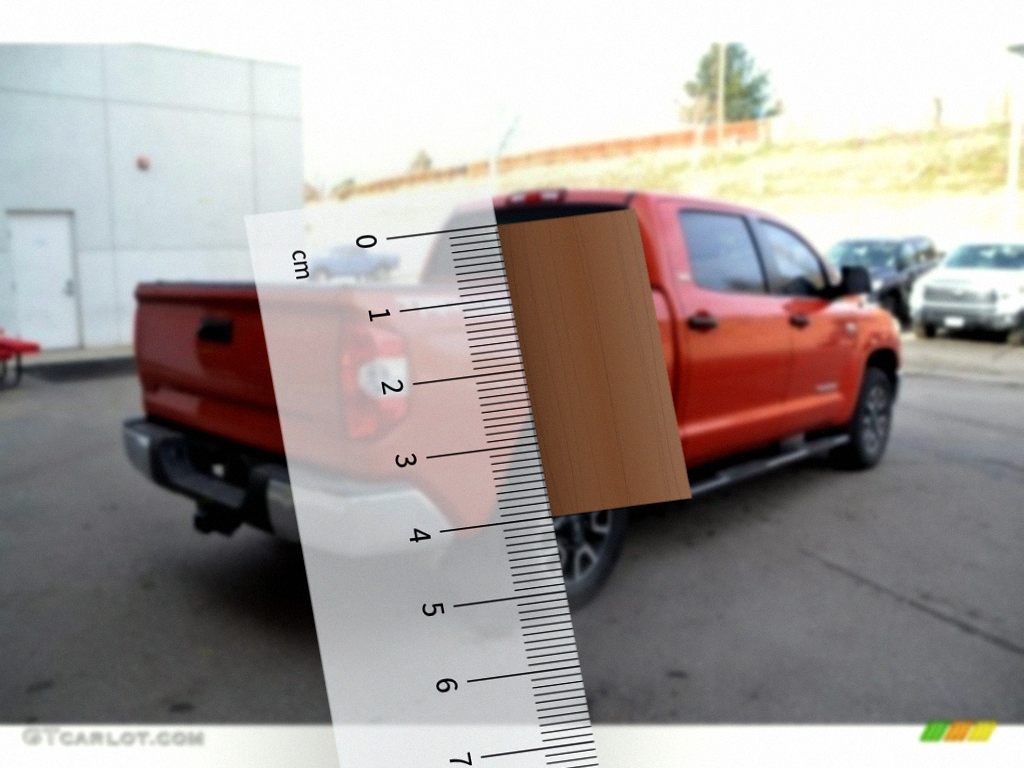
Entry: cm 4
